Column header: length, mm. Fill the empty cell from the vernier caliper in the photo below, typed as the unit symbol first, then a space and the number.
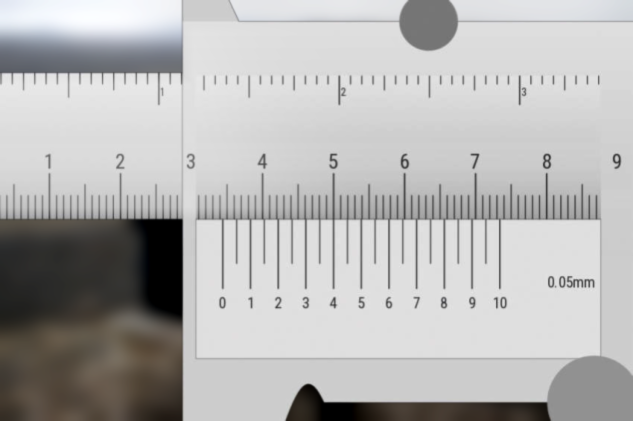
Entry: mm 34.4
